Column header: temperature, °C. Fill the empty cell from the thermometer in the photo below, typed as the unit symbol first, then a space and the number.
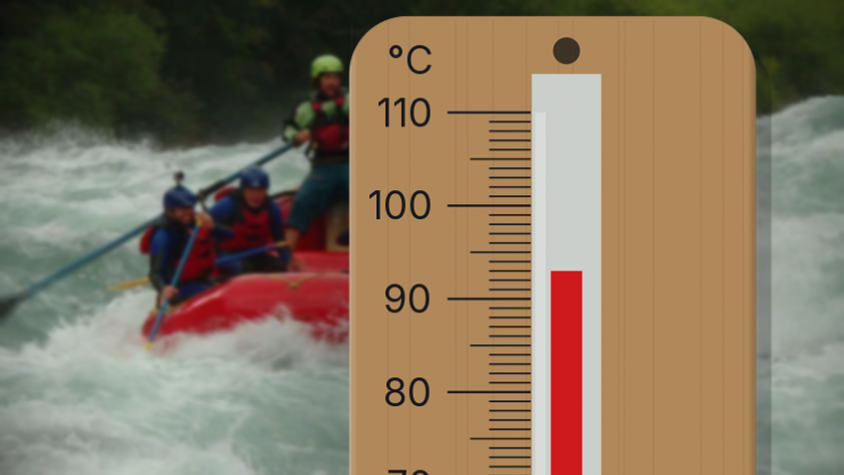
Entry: °C 93
